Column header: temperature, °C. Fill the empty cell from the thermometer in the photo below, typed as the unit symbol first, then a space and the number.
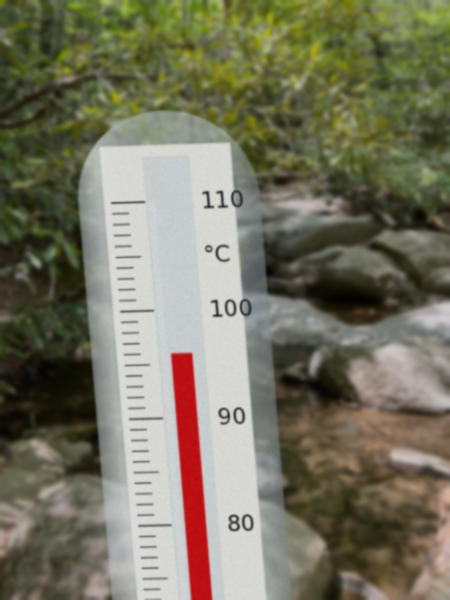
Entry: °C 96
